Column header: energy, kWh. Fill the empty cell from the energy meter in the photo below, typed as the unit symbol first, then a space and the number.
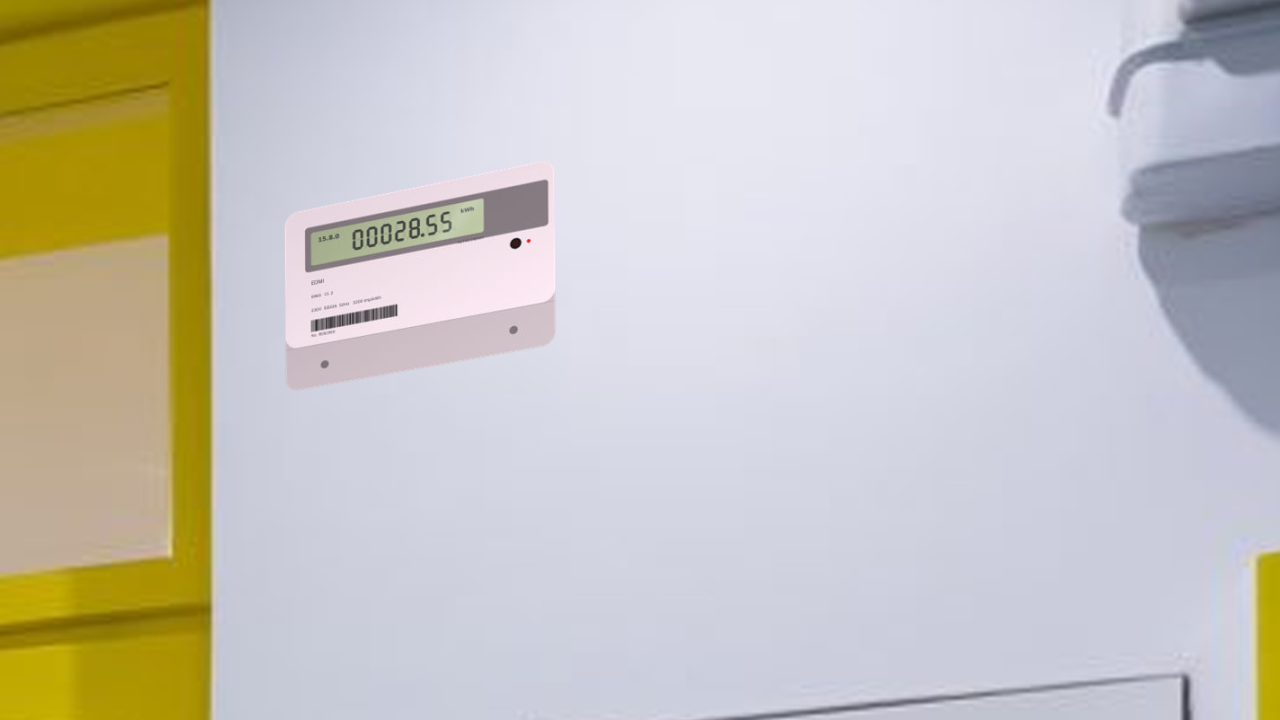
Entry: kWh 28.55
